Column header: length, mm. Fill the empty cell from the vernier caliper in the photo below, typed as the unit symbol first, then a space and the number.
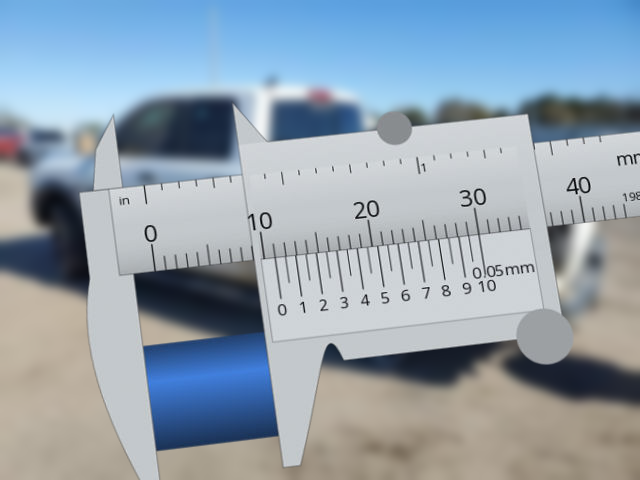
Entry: mm 11.0
